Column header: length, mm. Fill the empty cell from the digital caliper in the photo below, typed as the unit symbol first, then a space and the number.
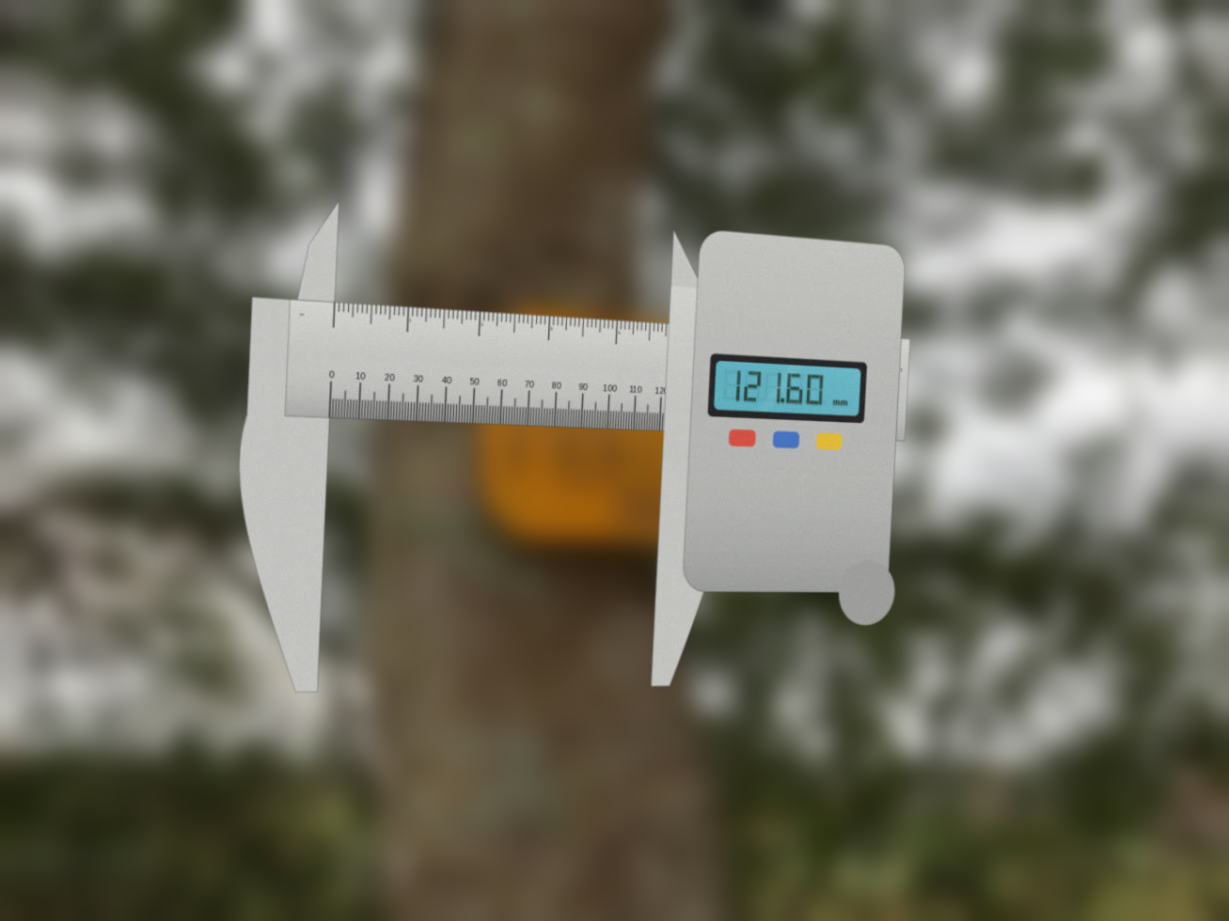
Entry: mm 121.60
